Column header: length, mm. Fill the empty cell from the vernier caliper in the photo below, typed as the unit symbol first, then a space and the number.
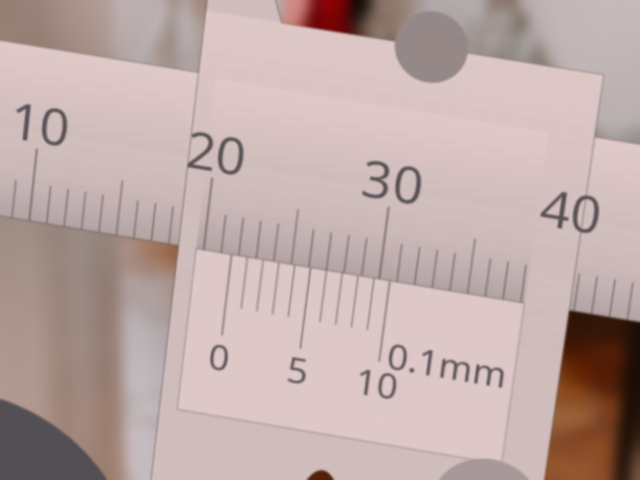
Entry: mm 21.6
